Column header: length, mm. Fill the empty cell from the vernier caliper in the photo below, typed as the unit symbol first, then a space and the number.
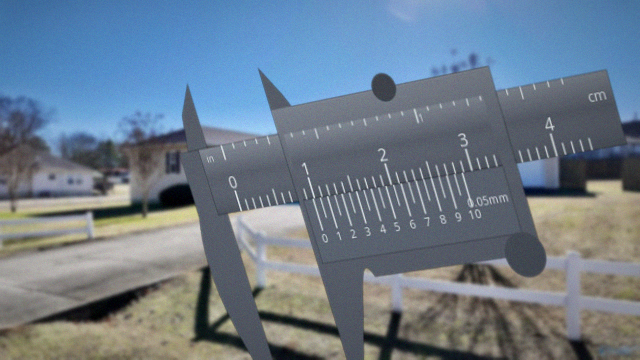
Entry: mm 9.8
